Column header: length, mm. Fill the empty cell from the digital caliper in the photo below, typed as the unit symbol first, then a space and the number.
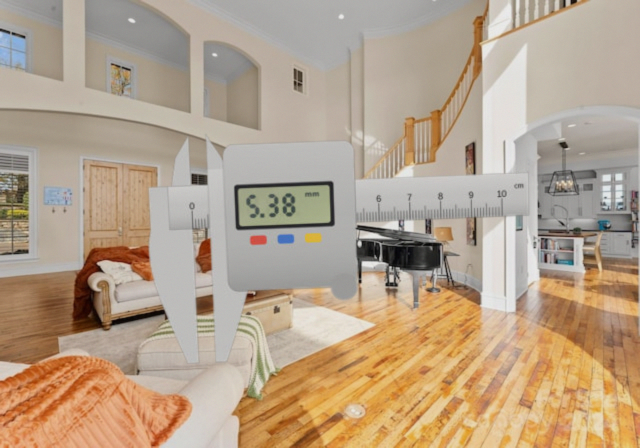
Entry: mm 5.38
